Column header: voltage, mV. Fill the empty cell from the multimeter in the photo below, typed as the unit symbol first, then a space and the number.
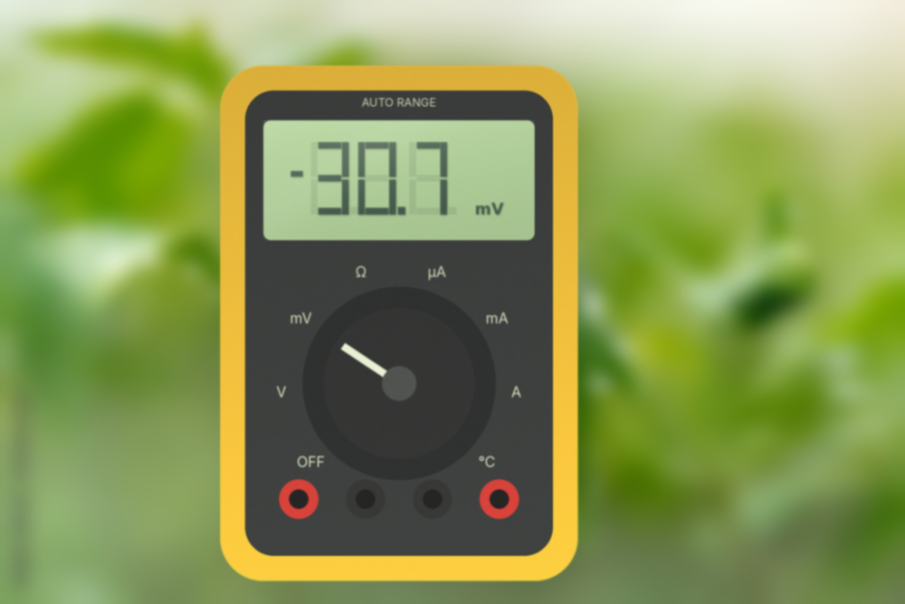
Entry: mV -30.7
